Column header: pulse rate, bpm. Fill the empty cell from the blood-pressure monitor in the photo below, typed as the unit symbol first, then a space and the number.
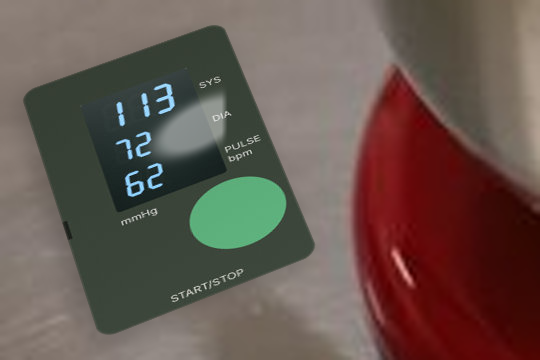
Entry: bpm 62
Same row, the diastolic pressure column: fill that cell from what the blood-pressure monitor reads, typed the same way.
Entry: mmHg 72
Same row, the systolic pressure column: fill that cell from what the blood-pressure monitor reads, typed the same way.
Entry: mmHg 113
